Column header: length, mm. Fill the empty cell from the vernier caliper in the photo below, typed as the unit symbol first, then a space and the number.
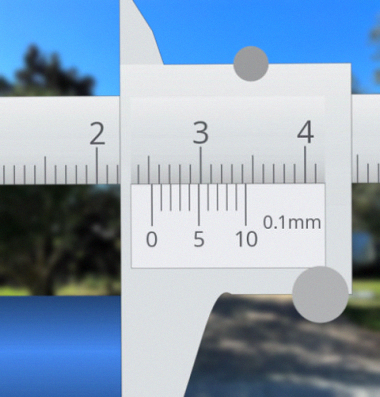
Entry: mm 25.3
